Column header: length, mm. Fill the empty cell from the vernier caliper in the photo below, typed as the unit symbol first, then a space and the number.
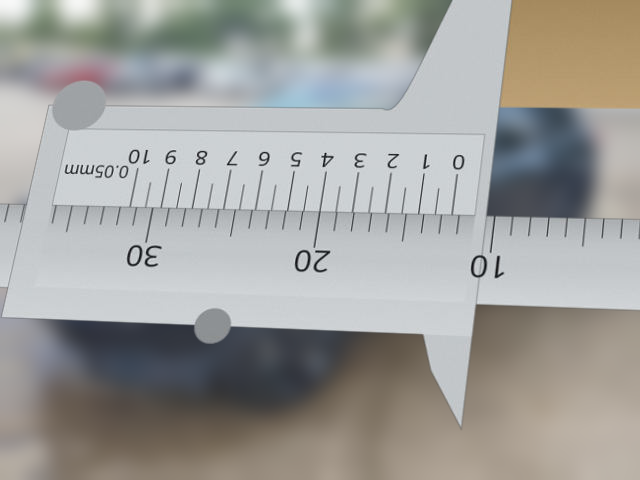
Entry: mm 12.4
